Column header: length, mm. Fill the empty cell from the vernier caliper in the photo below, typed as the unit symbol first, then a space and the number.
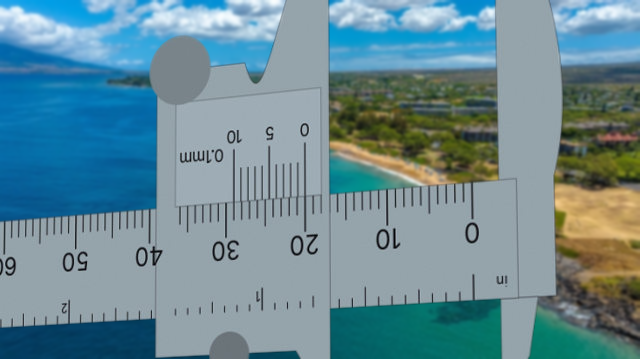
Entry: mm 20.0
